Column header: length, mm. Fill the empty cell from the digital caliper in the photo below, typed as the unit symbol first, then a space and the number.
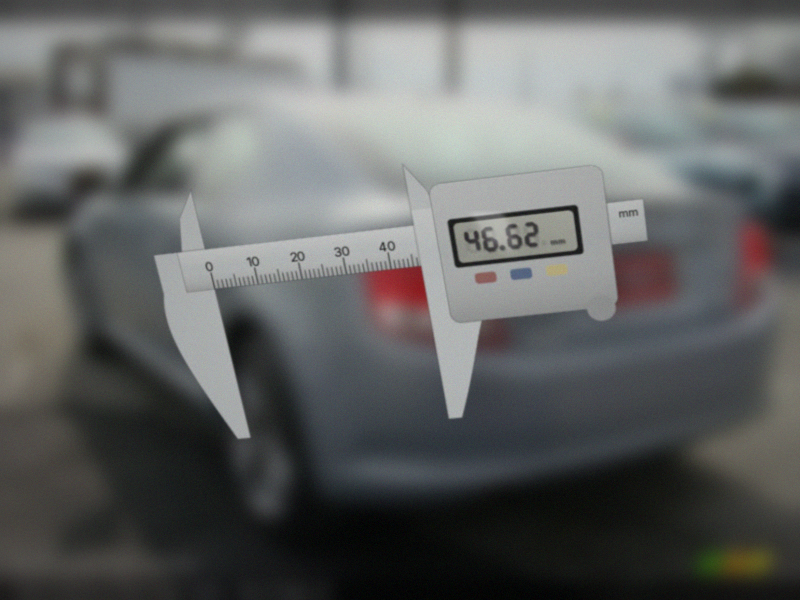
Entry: mm 46.62
